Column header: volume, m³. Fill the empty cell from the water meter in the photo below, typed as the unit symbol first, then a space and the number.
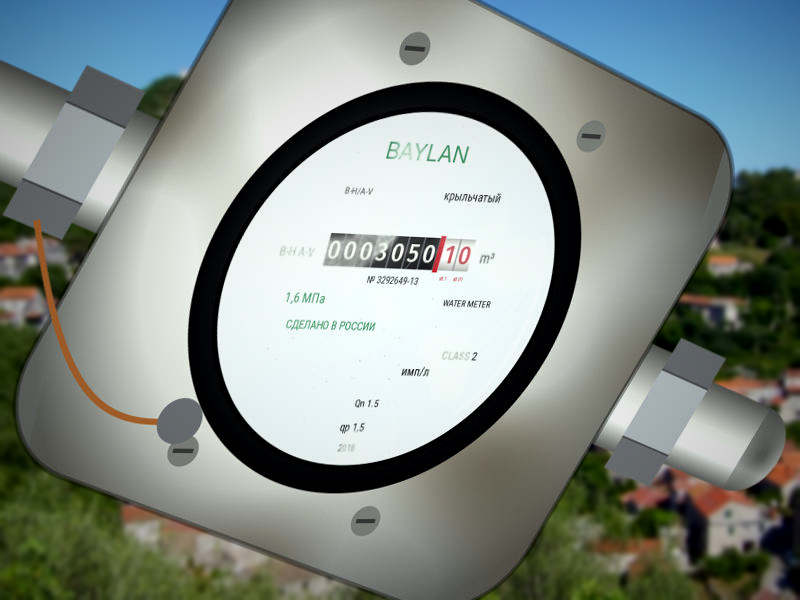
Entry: m³ 3050.10
